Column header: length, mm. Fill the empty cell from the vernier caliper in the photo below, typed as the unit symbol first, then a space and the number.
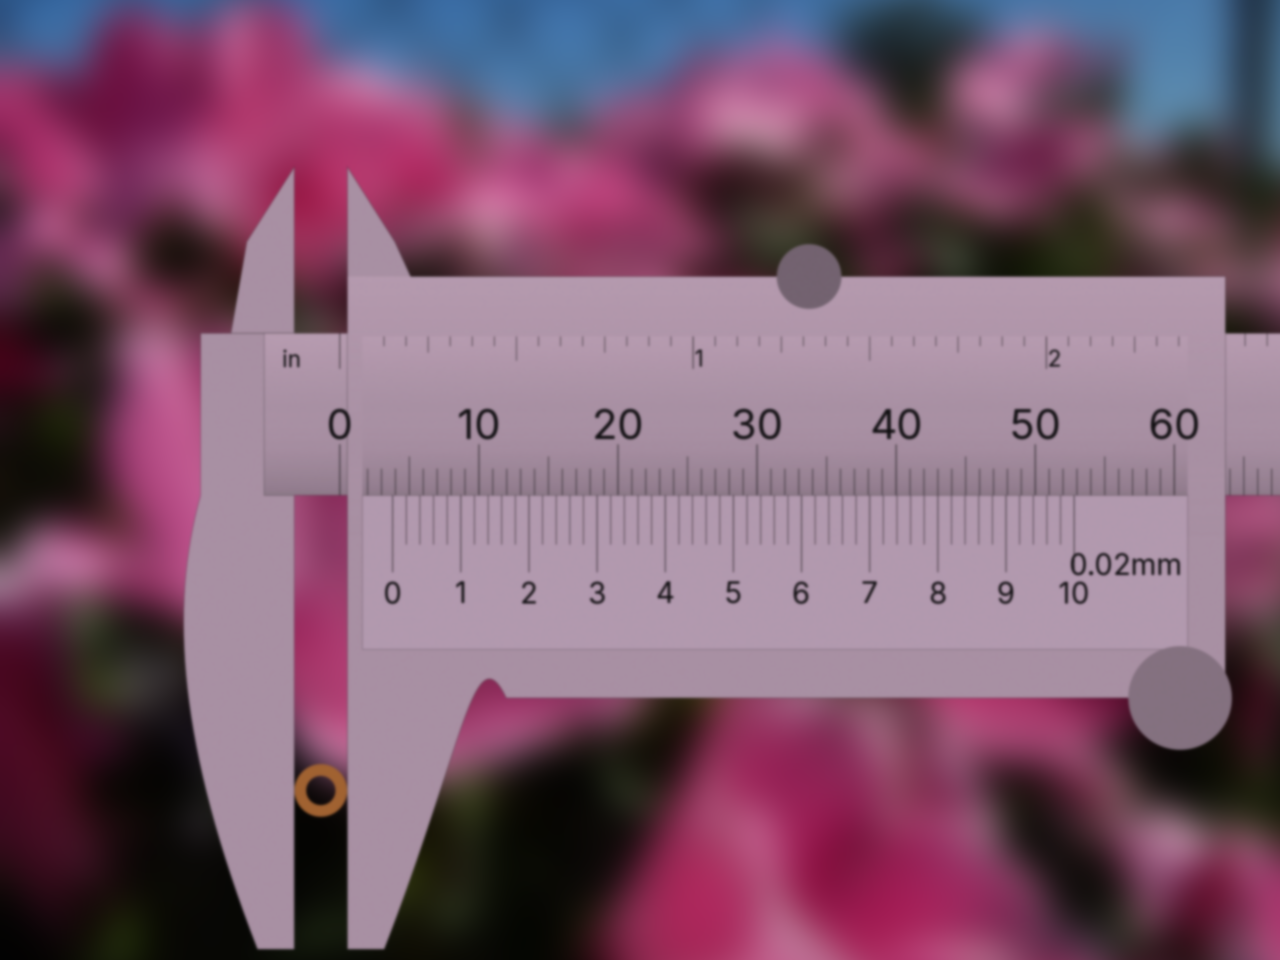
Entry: mm 3.8
